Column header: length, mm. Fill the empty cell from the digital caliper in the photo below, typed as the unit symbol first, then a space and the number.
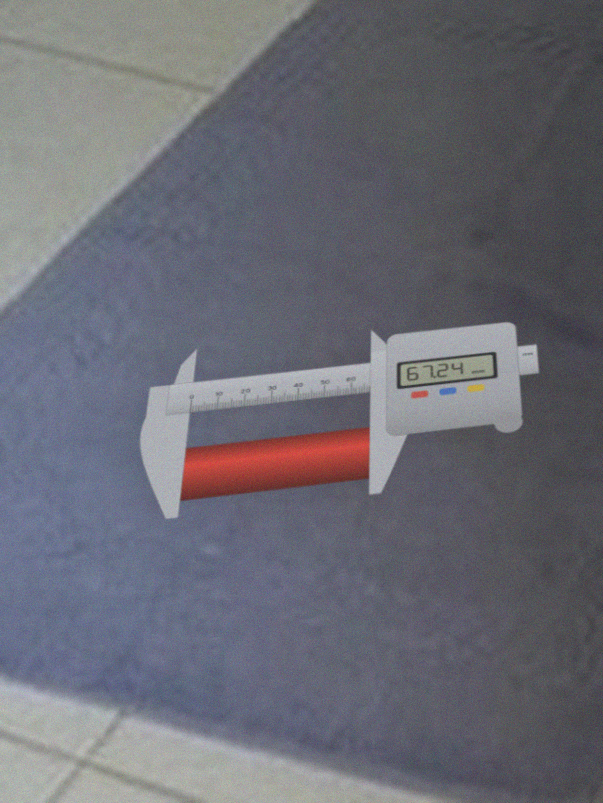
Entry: mm 67.24
